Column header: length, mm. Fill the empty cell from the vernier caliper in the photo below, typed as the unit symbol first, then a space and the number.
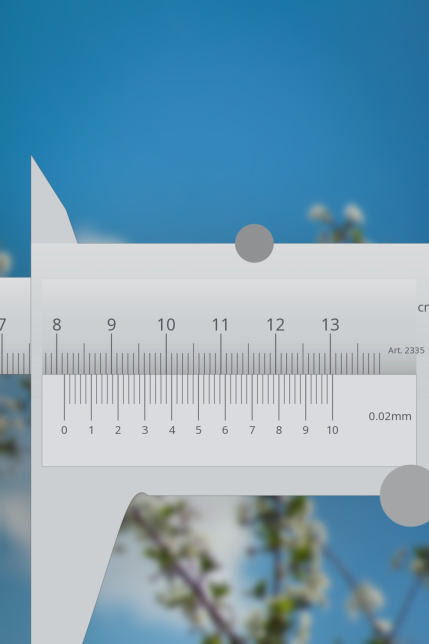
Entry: mm 81.4
